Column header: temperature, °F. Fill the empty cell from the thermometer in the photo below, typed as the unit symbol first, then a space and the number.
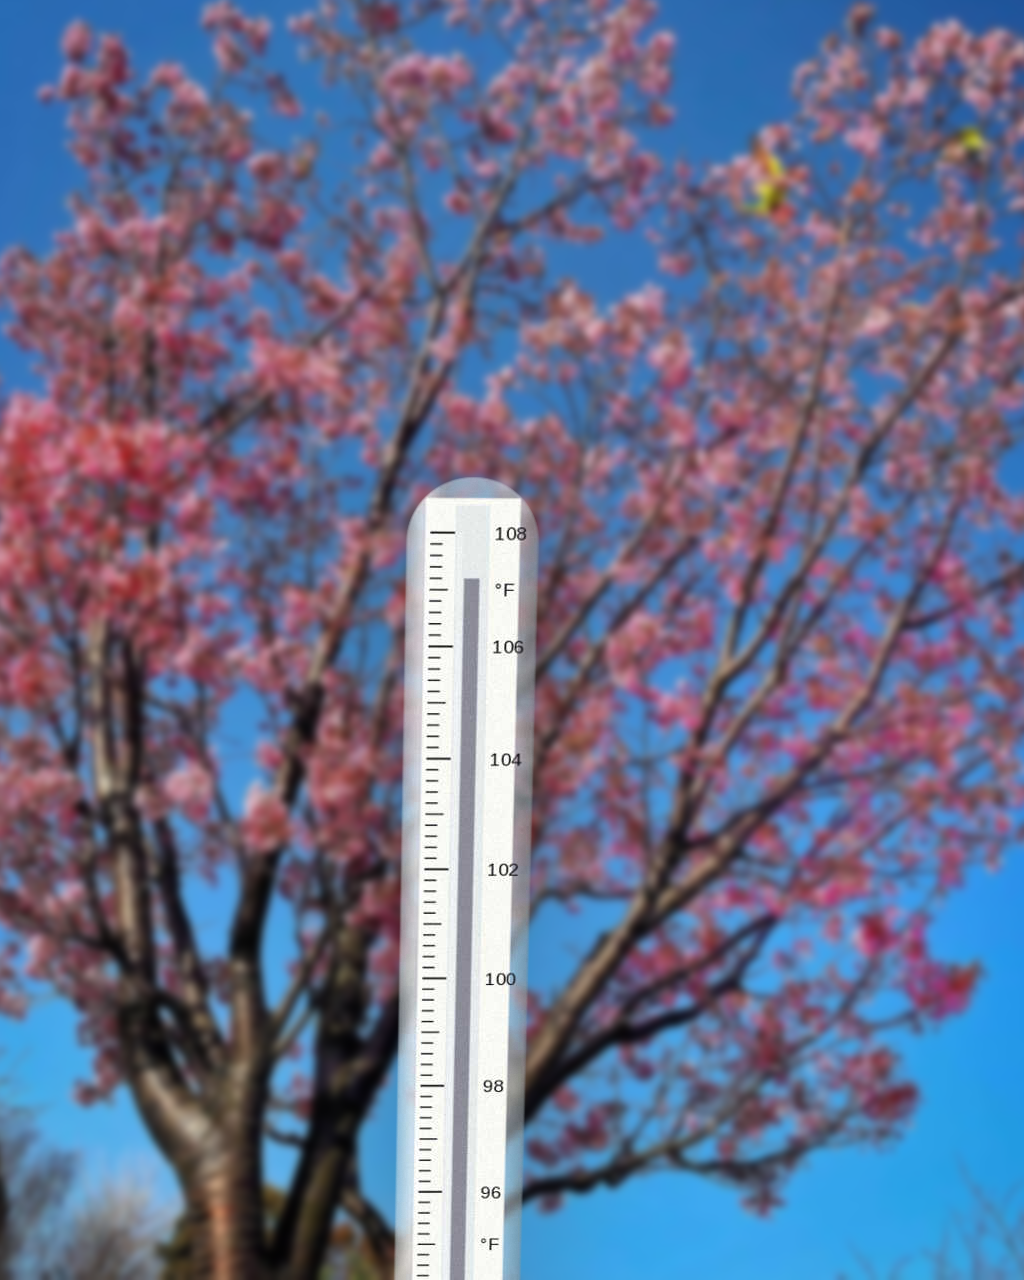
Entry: °F 107.2
